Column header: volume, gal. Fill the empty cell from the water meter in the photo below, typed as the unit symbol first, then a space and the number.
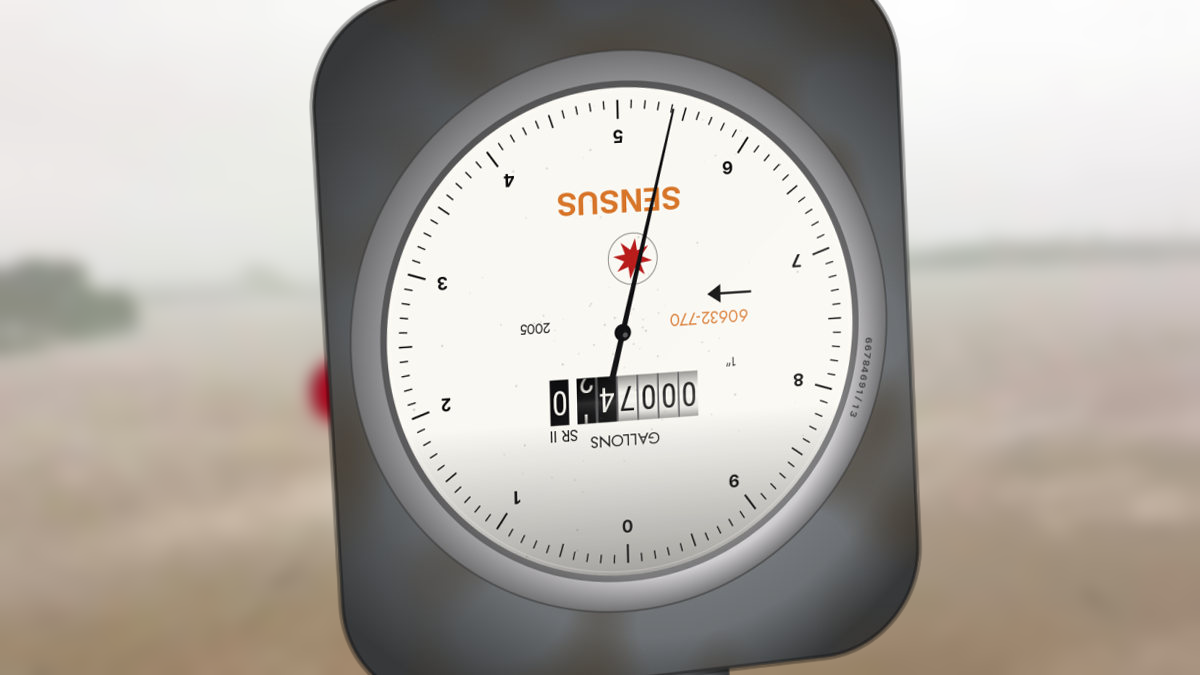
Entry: gal 7415.4
